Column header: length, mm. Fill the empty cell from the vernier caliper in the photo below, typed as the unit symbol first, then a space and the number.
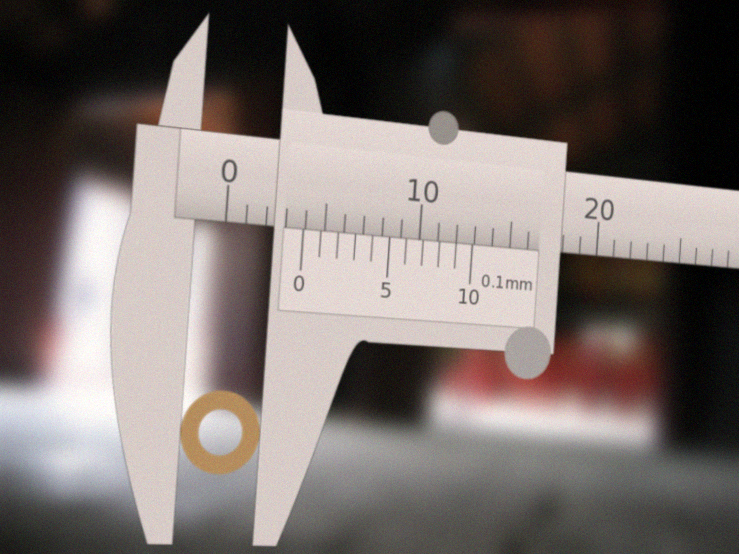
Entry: mm 3.9
